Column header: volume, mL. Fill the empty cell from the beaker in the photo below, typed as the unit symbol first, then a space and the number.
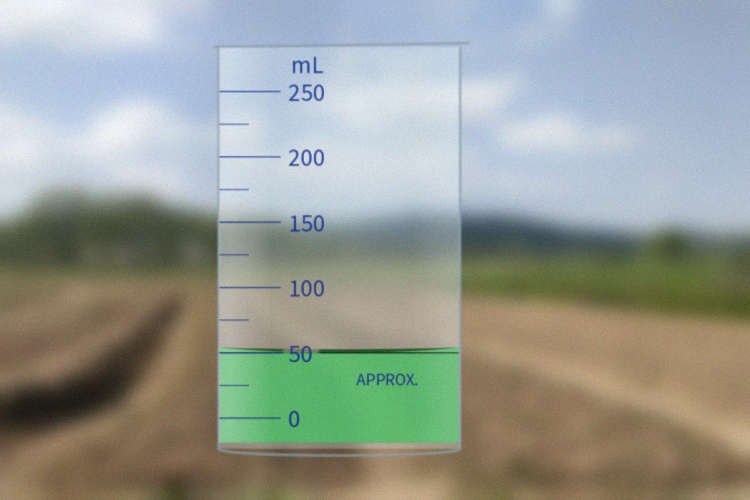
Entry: mL 50
